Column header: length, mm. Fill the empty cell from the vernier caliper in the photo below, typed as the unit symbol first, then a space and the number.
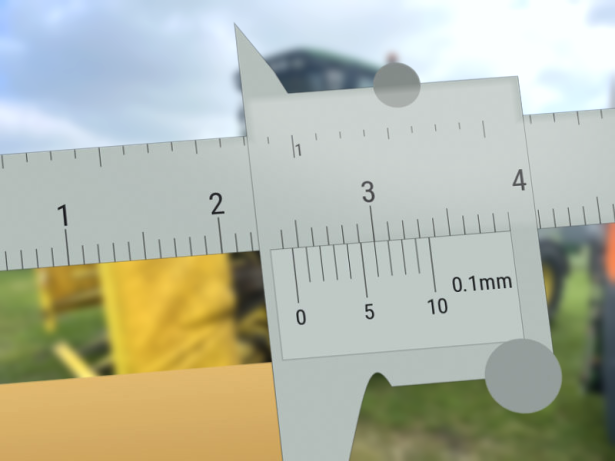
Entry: mm 24.6
